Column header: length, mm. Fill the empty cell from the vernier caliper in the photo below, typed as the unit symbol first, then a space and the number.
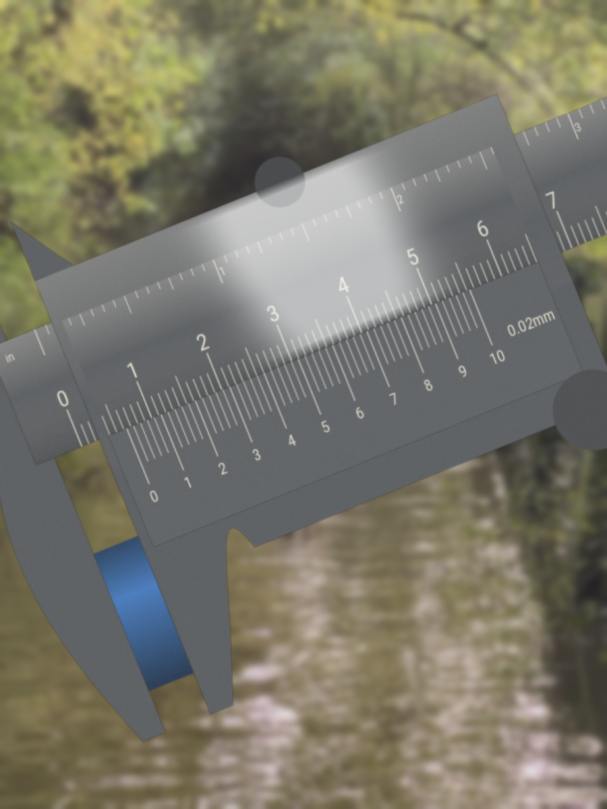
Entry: mm 6.4
